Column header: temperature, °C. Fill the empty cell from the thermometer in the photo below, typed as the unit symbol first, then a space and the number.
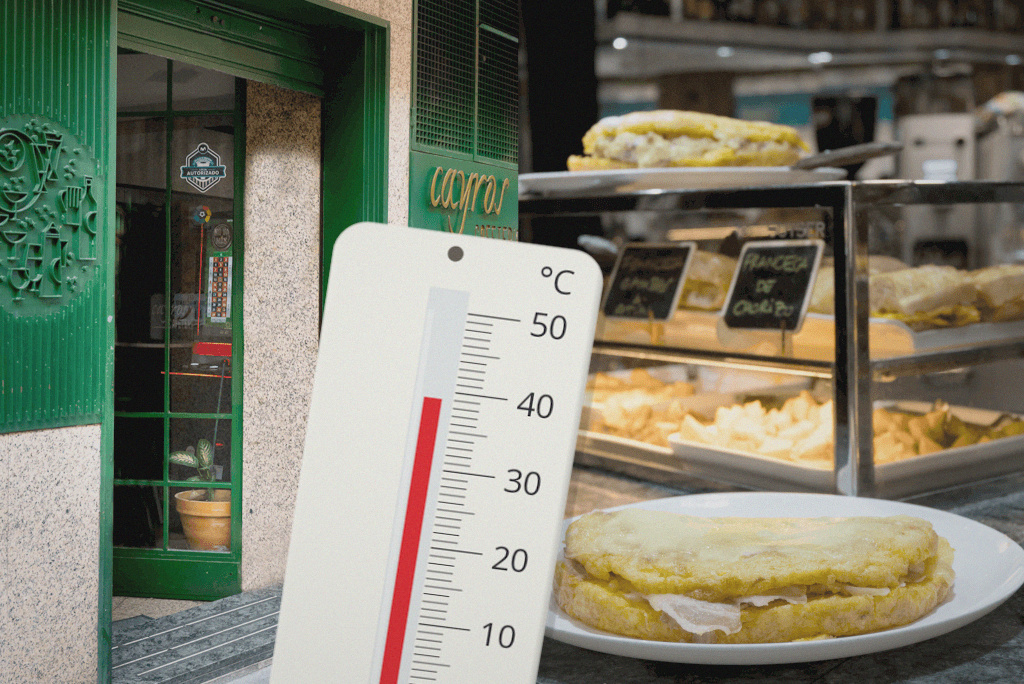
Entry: °C 39
